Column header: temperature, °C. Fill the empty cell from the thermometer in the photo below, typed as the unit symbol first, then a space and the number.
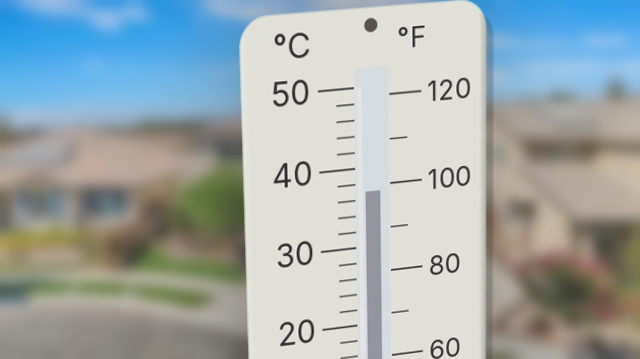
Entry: °C 37
